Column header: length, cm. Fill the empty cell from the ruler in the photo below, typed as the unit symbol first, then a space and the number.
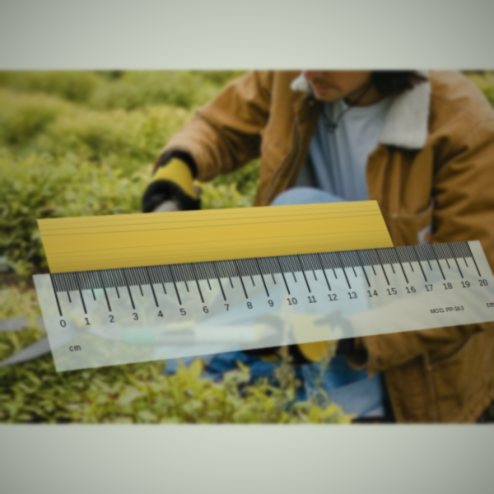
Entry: cm 16
